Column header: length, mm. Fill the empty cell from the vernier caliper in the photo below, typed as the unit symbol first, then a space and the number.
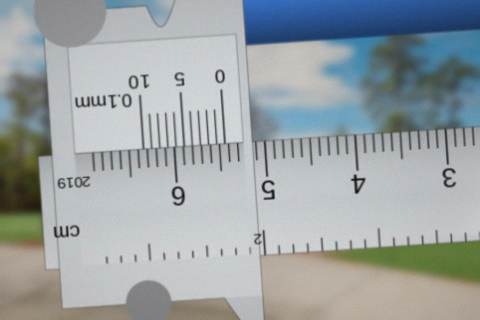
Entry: mm 54.4
